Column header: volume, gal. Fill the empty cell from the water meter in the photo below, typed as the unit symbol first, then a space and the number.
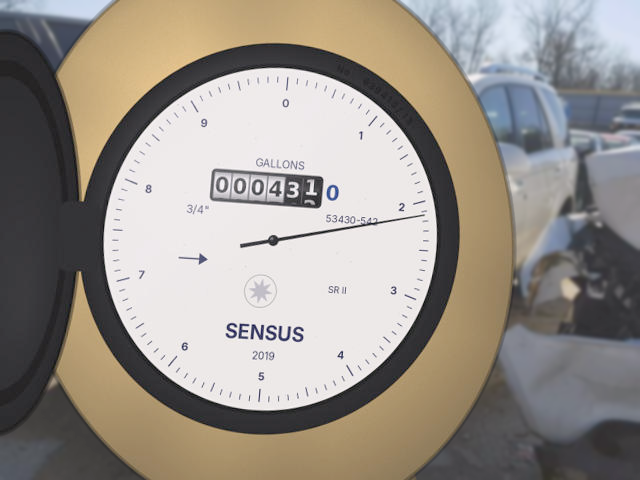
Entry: gal 4312.1
